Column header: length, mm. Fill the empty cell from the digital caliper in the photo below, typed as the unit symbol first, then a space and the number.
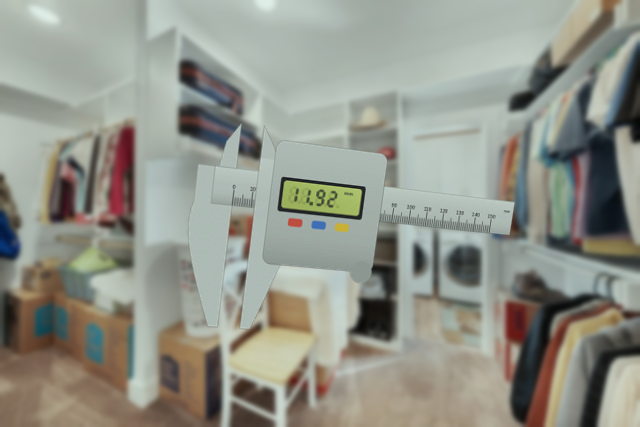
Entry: mm 11.92
